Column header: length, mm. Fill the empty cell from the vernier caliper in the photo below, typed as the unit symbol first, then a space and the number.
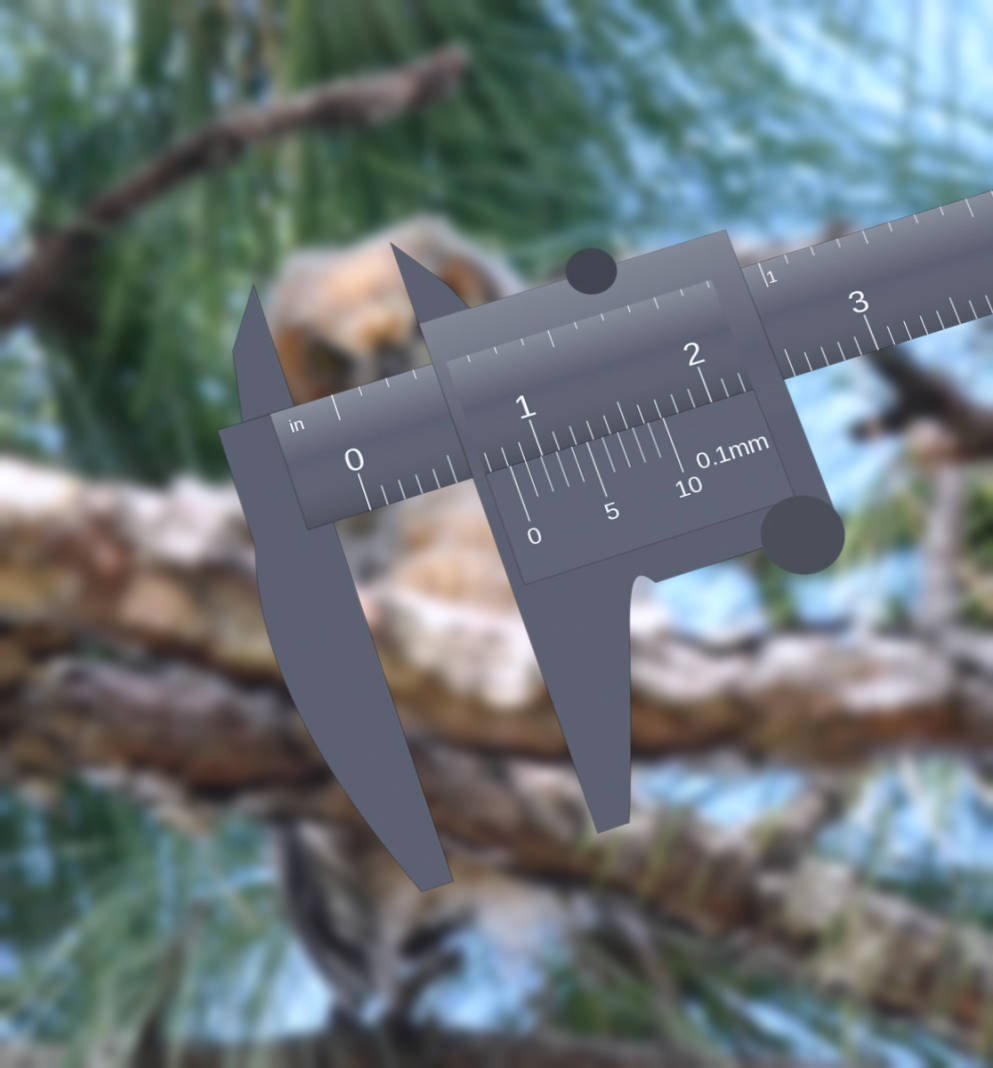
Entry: mm 8.1
